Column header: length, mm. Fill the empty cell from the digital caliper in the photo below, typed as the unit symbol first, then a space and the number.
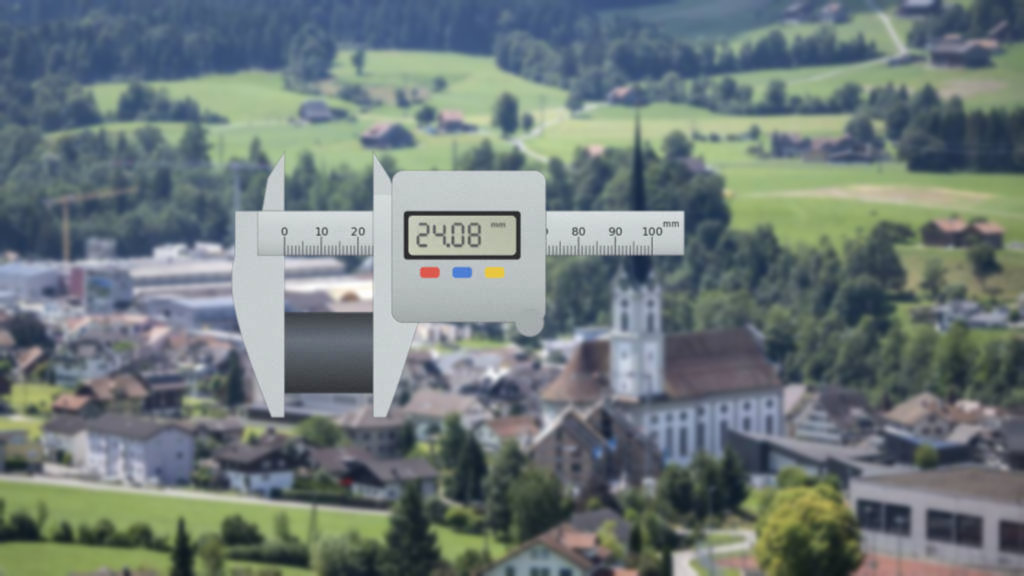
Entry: mm 24.08
